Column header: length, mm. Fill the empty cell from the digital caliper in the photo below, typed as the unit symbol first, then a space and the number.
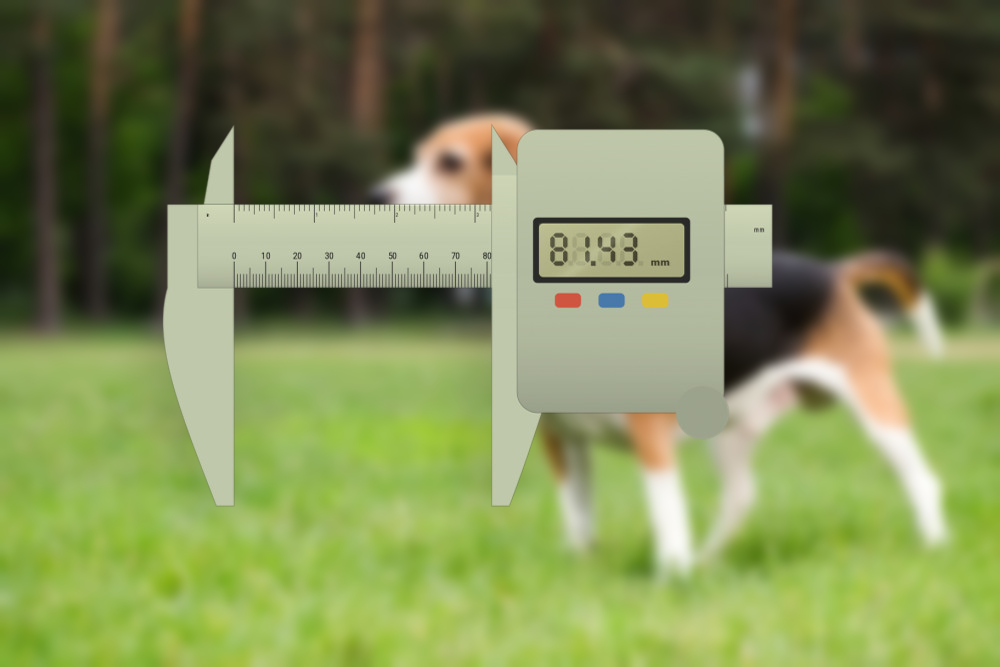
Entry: mm 81.43
